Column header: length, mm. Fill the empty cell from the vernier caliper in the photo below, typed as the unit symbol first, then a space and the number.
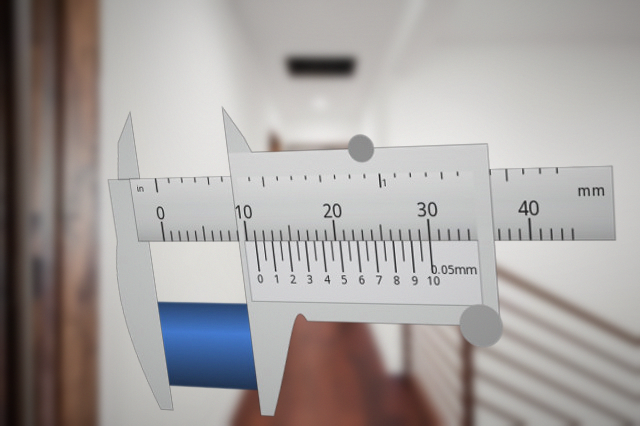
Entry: mm 11.0
